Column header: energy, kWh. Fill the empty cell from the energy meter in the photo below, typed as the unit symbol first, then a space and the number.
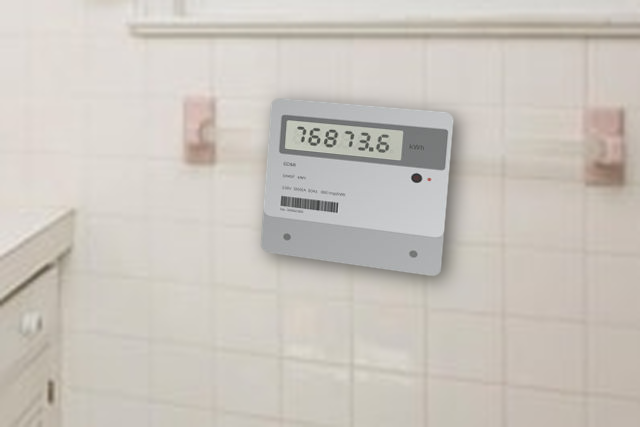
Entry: kWh 76873.6
